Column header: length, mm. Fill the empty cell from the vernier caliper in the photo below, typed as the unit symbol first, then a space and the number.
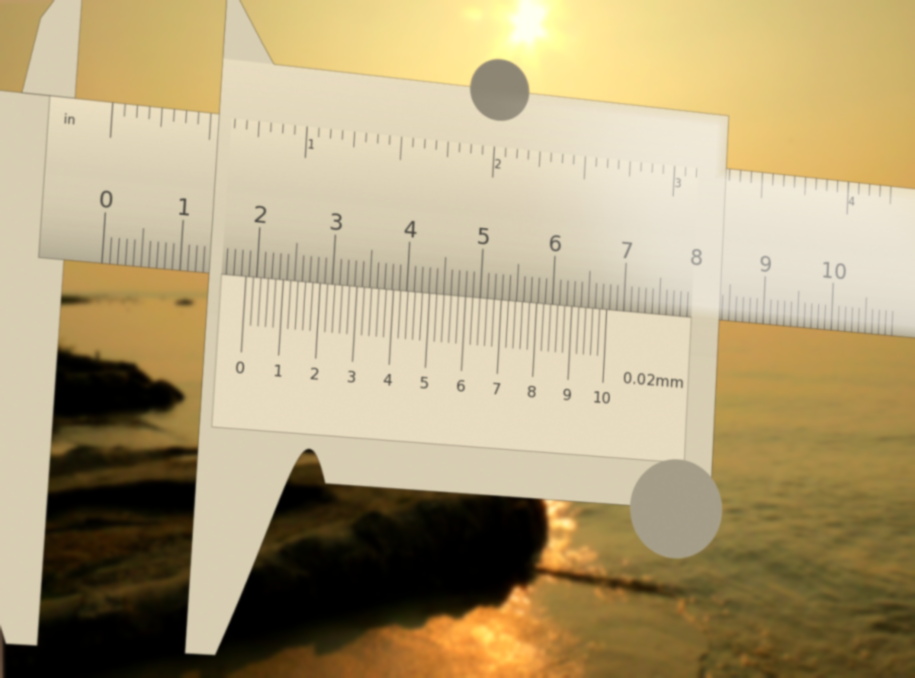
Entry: mm 18.6
